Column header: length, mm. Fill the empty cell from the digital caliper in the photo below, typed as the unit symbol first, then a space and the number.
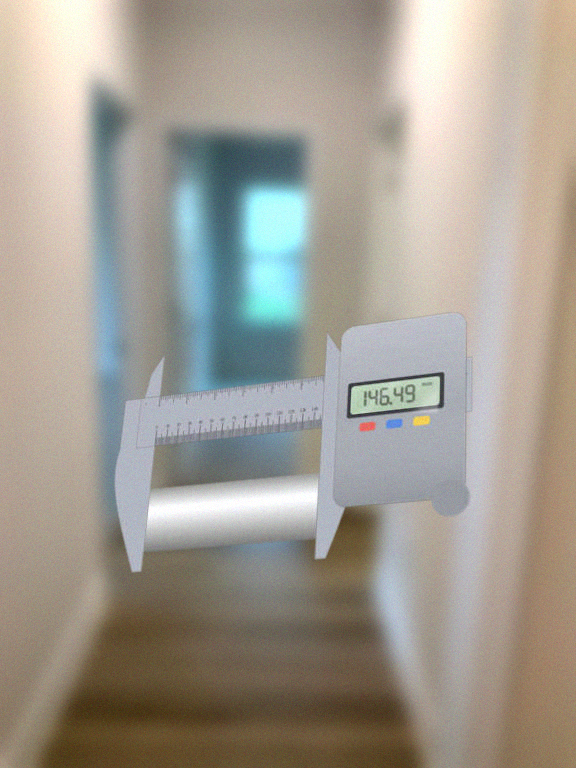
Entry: mm 146.49
